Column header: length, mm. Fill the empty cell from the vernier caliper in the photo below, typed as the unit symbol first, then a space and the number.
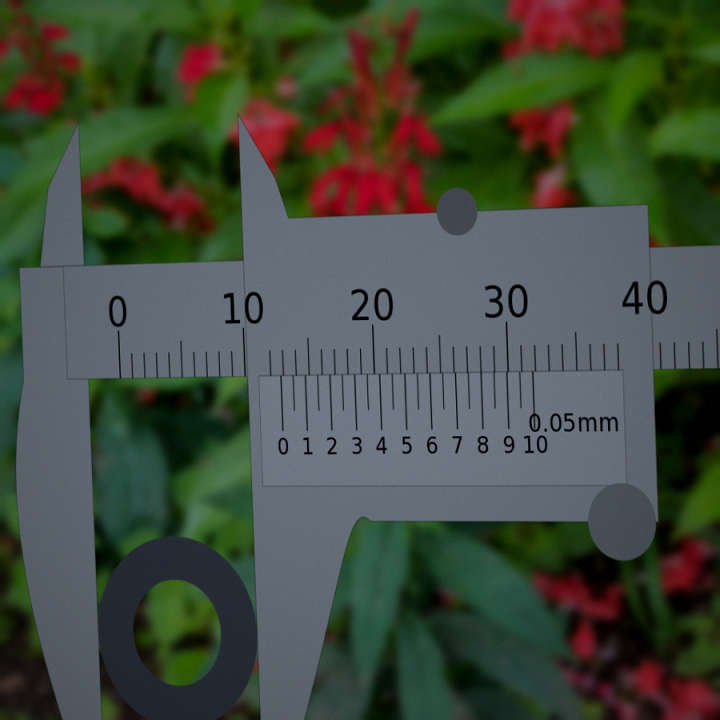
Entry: mm 12.8
